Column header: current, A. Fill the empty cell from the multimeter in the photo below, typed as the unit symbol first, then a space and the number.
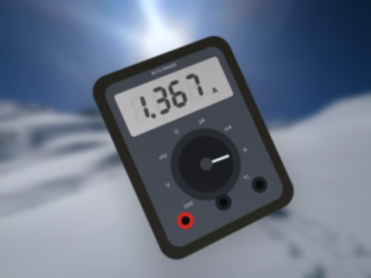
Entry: A 1.367
